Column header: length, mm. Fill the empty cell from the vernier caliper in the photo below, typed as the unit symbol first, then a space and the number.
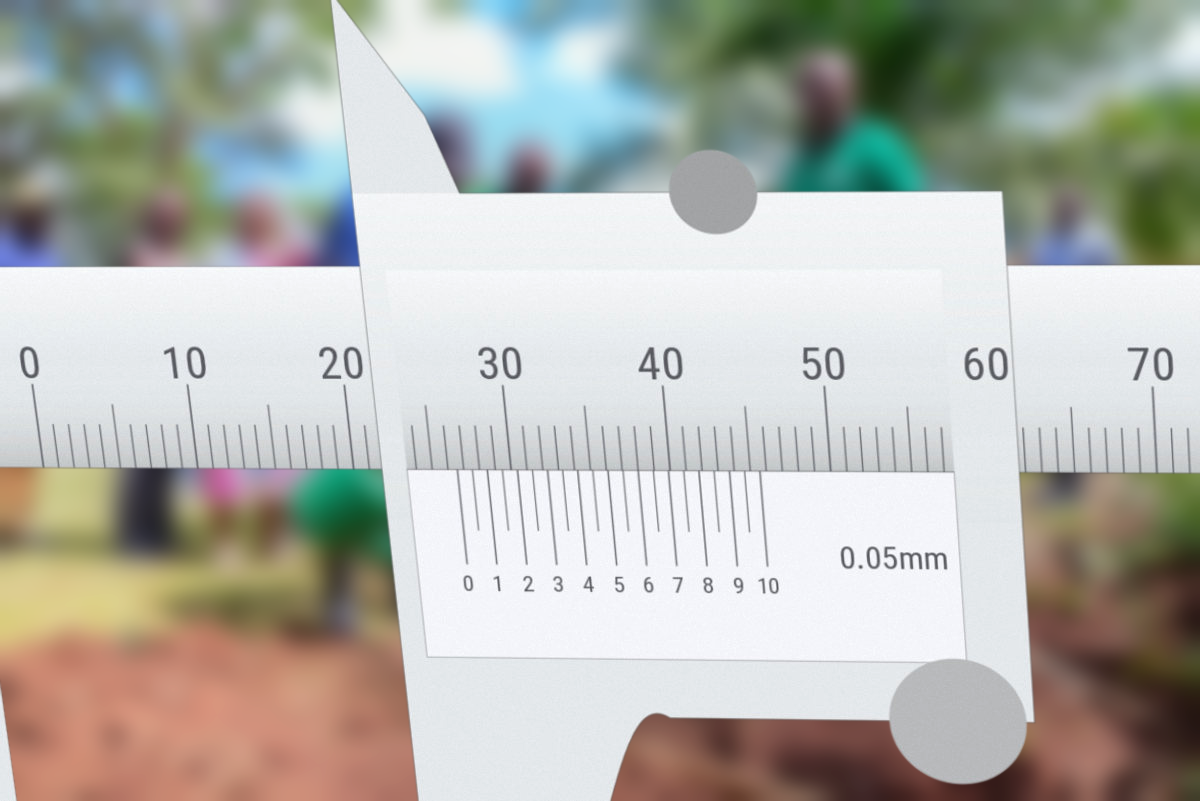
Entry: mm 26.6
